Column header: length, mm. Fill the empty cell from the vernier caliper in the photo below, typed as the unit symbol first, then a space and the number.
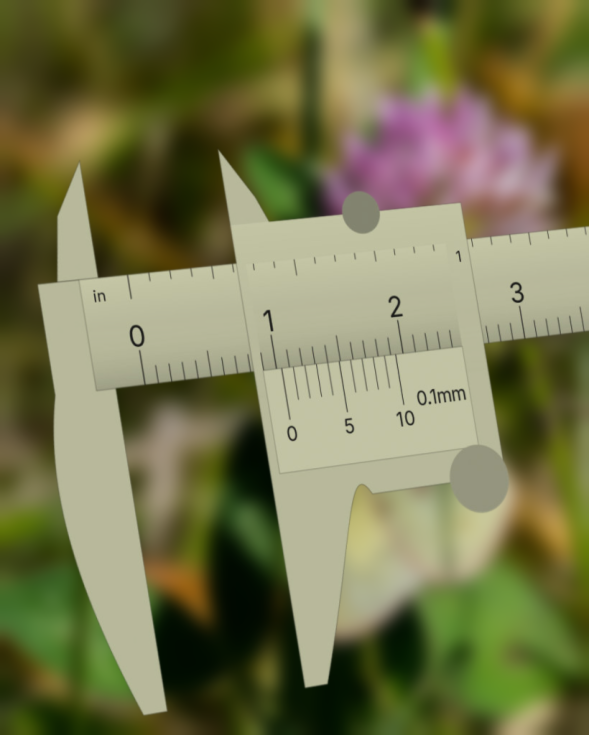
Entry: mm 10.4
